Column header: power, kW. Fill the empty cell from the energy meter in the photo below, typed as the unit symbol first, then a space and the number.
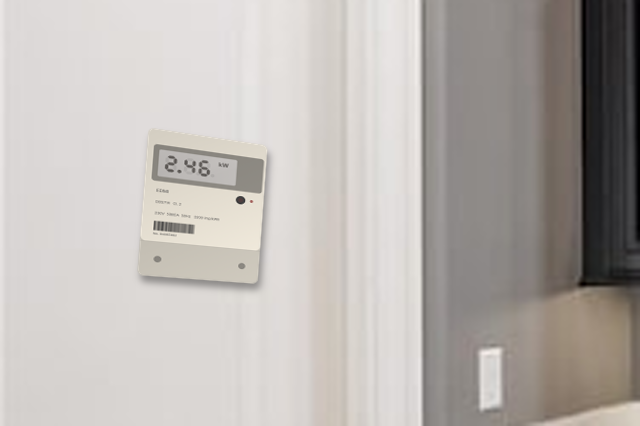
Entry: kW 2.46
